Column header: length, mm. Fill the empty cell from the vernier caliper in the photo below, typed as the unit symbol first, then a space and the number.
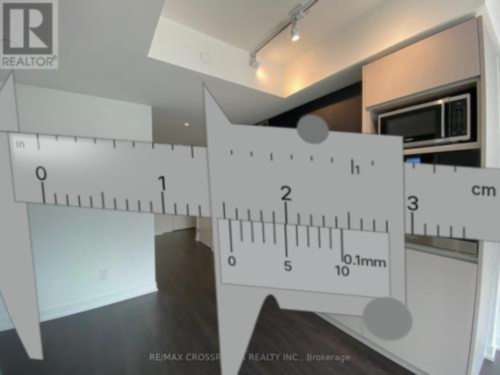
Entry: mm 15.4
